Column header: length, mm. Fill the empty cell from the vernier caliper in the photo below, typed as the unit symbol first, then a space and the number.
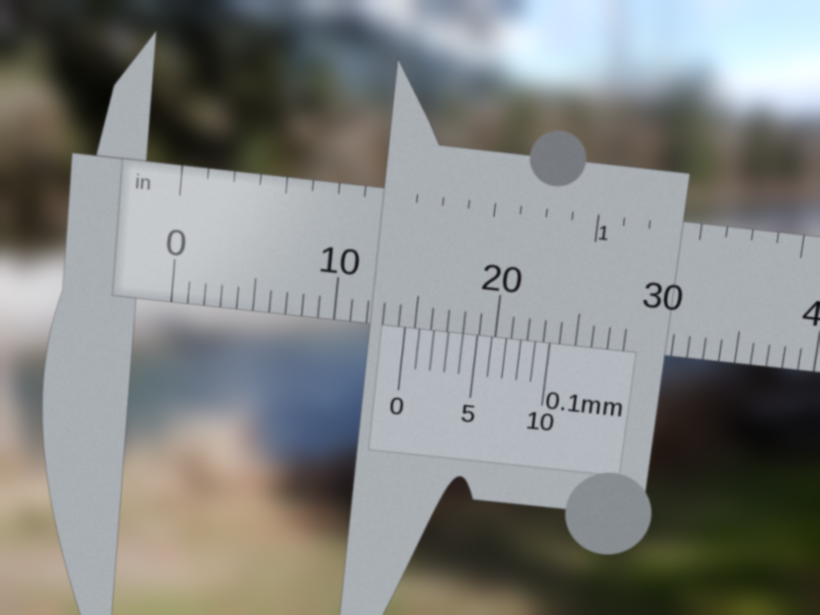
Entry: mm 14.4
